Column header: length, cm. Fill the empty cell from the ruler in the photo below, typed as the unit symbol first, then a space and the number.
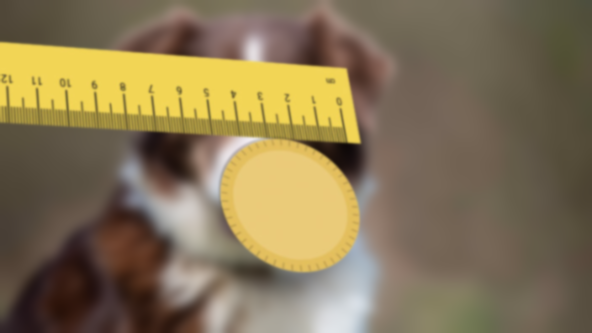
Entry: cm 5
